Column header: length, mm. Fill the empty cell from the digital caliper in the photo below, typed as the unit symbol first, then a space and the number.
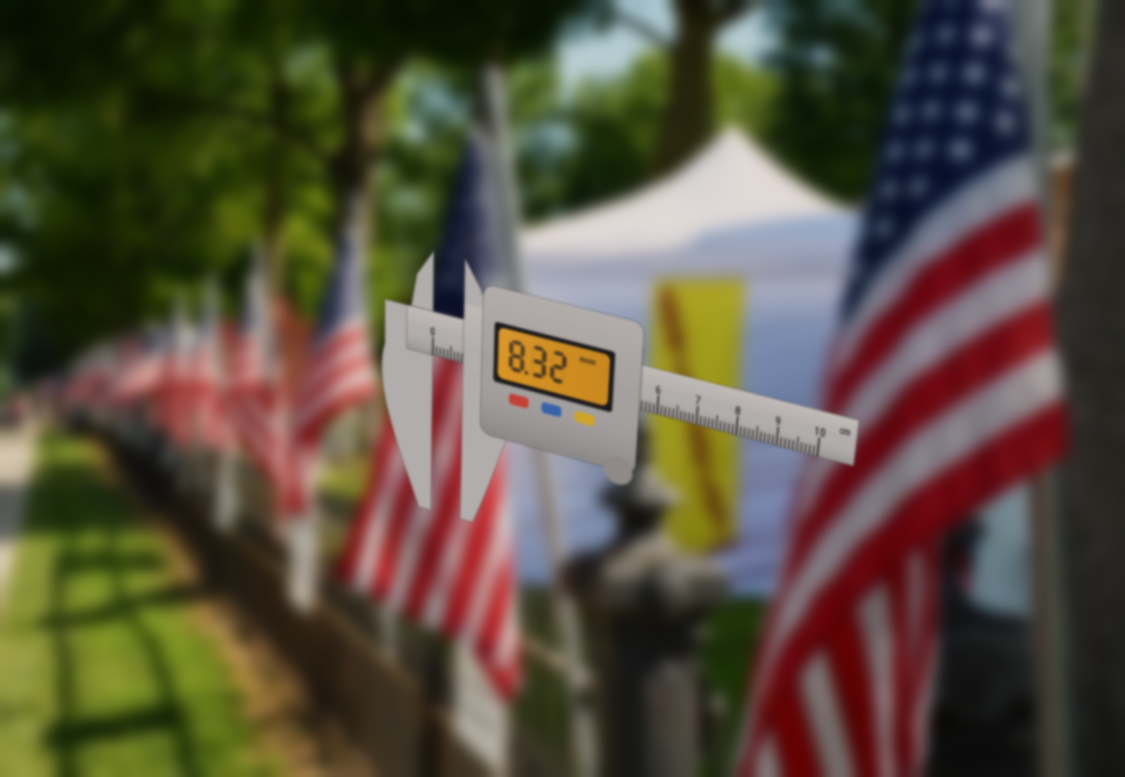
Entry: mm 8.32
